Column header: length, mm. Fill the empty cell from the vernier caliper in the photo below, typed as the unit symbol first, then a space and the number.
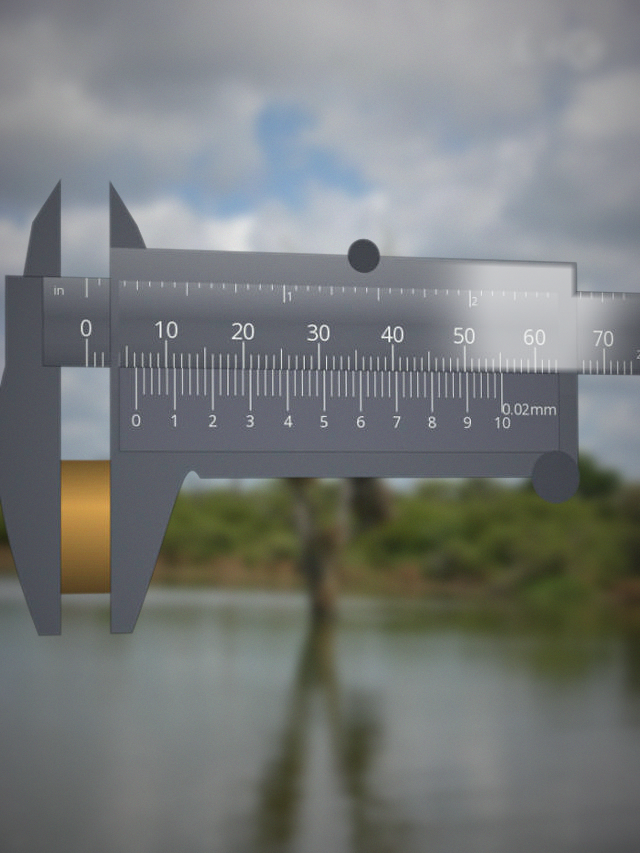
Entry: mm 6.2
